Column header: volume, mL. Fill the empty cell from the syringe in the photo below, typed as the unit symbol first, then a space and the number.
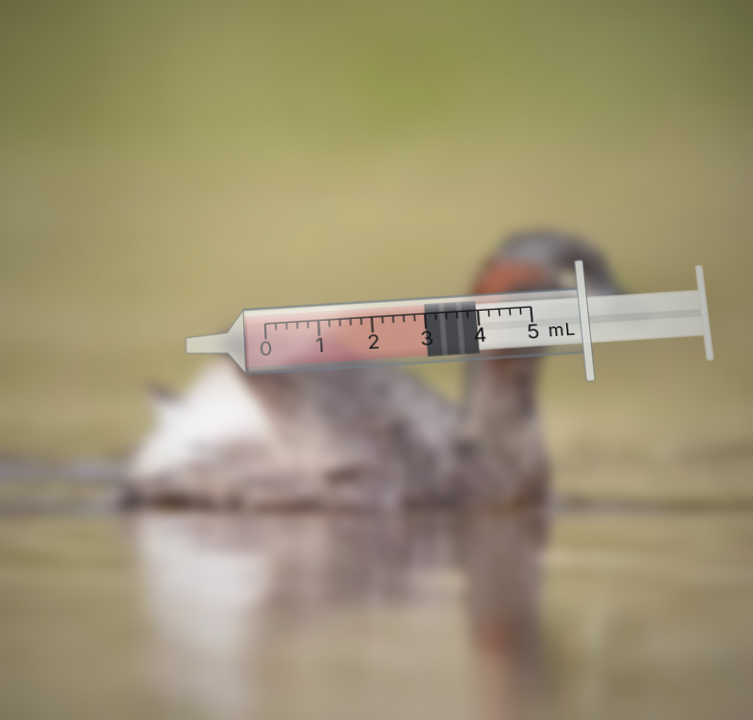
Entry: mL 3
